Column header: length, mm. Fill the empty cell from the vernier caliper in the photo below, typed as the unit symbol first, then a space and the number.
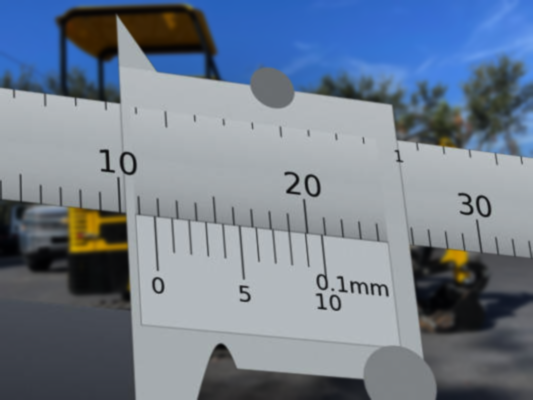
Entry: mm 11.8
